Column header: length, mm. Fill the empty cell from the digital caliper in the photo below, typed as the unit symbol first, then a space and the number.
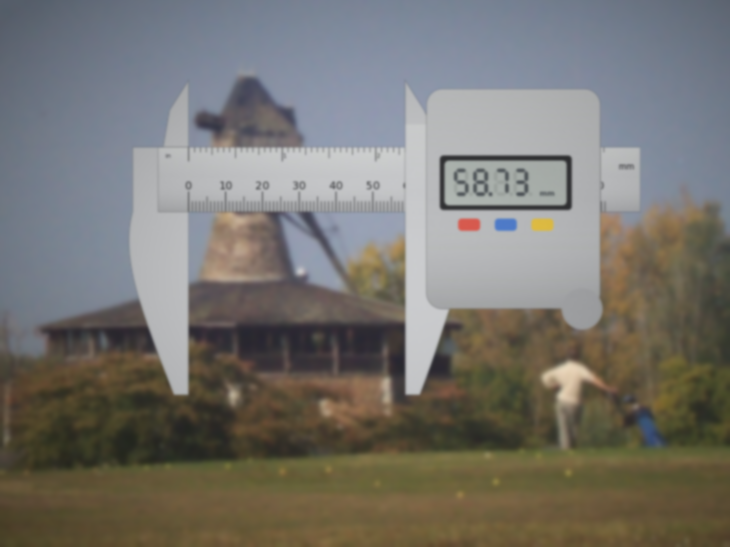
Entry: mm 58.73
